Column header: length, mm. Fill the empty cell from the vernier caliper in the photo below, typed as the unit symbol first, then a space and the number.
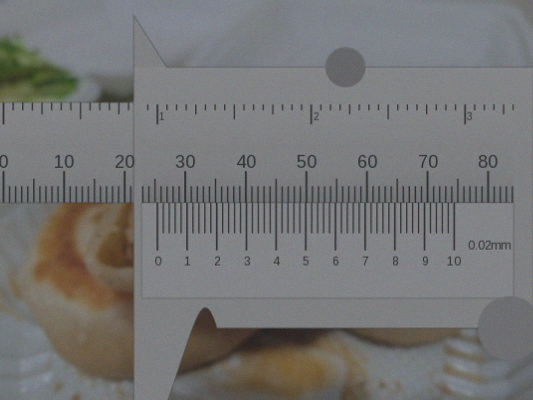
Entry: mm 25.4
